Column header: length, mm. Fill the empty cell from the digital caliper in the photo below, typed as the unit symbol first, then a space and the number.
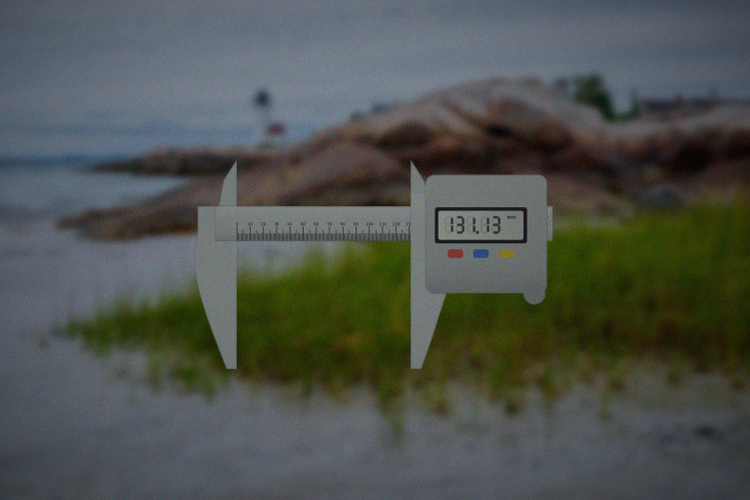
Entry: mm 131.13
